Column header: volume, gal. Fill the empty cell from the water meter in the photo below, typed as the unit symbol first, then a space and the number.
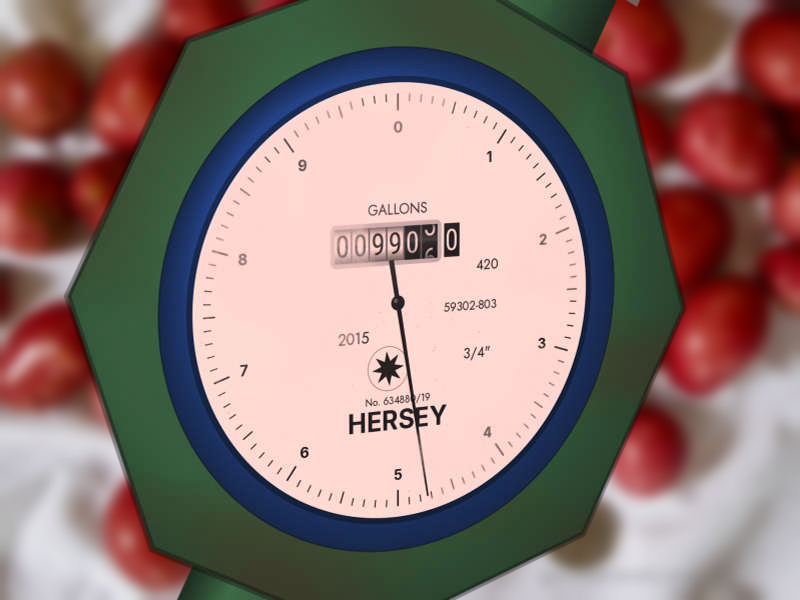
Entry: gal 99054.7
